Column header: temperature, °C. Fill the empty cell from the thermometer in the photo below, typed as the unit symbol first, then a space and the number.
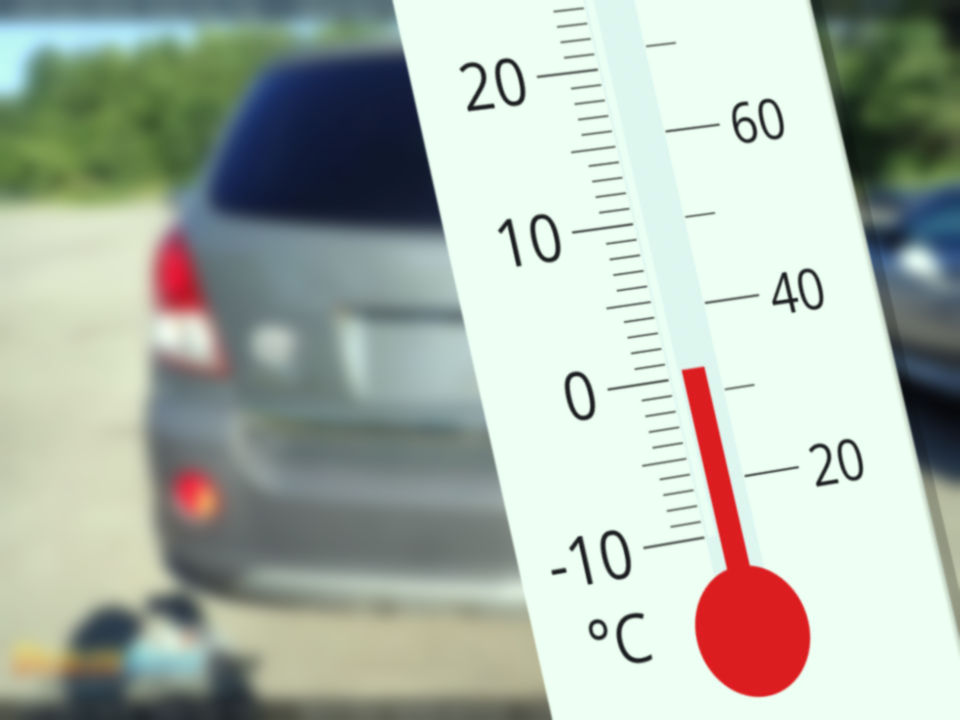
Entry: °C 0.5
